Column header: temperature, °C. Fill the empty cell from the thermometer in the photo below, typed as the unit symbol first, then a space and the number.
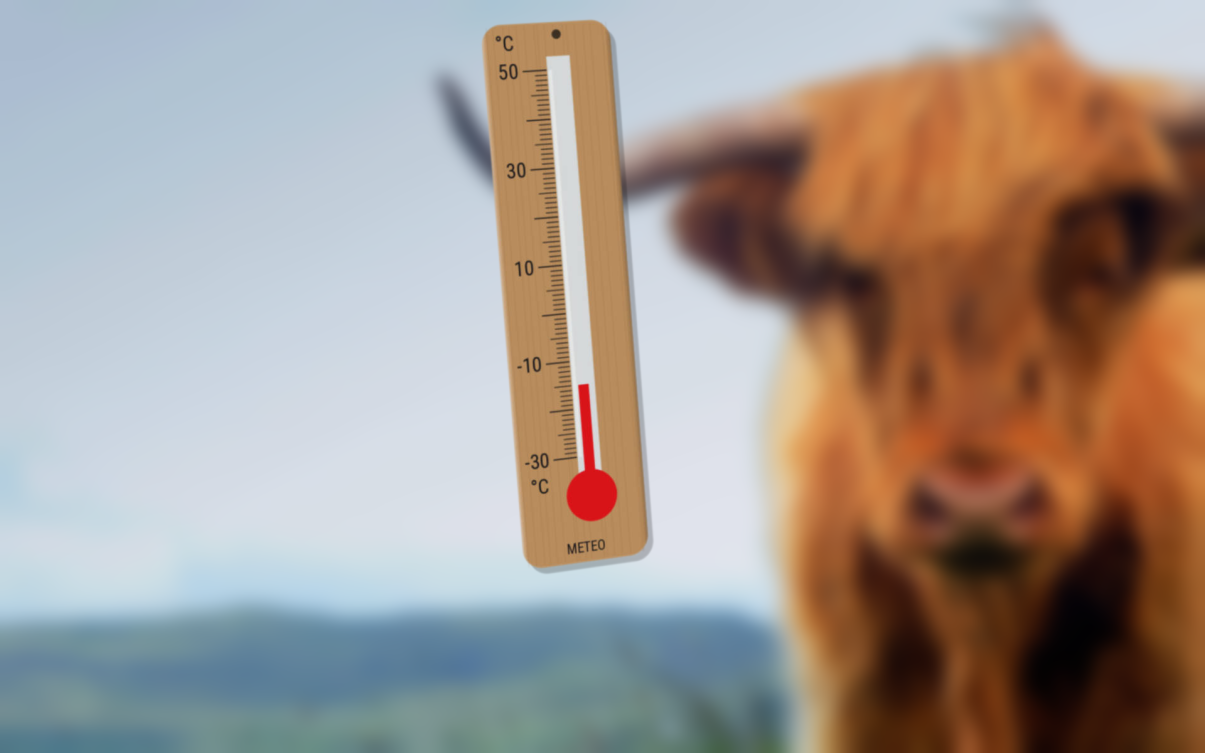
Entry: °C -15
